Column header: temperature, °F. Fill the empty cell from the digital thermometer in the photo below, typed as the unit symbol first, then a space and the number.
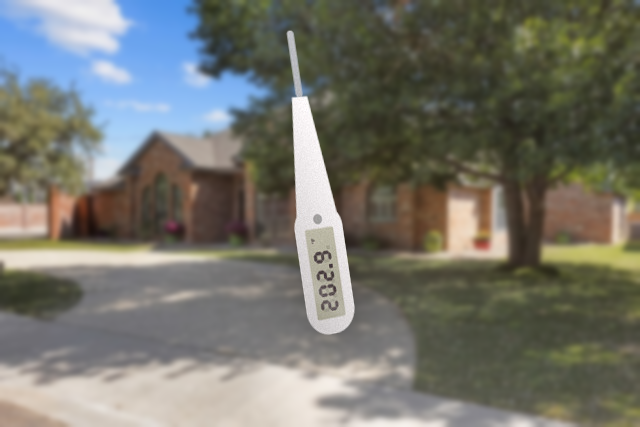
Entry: °F 202.9
